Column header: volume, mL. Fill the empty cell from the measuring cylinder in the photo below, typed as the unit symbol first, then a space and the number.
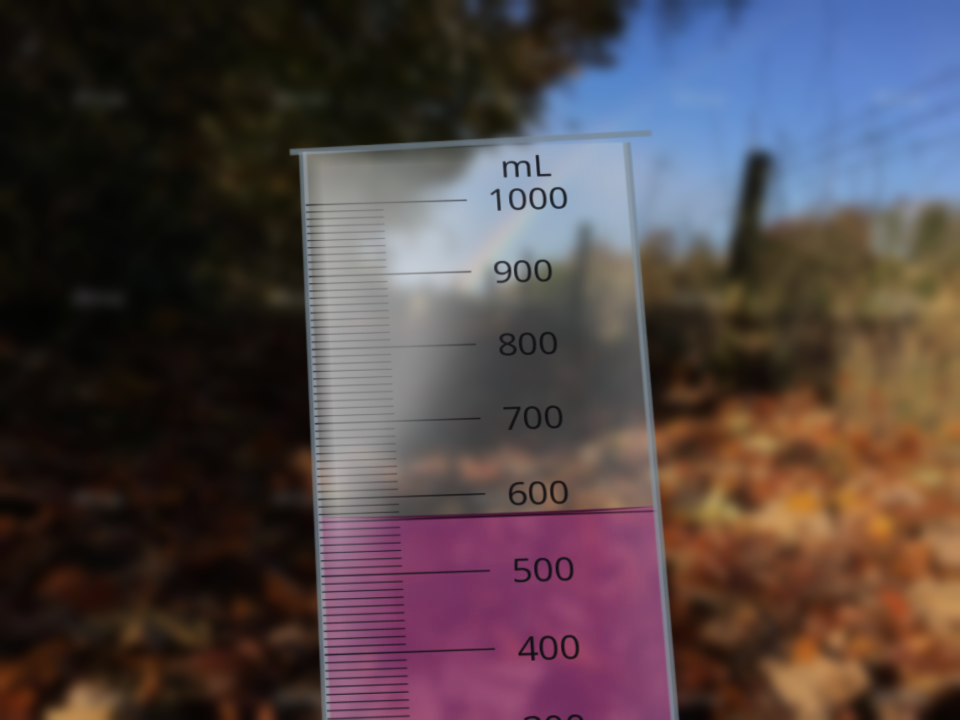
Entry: mL 570
